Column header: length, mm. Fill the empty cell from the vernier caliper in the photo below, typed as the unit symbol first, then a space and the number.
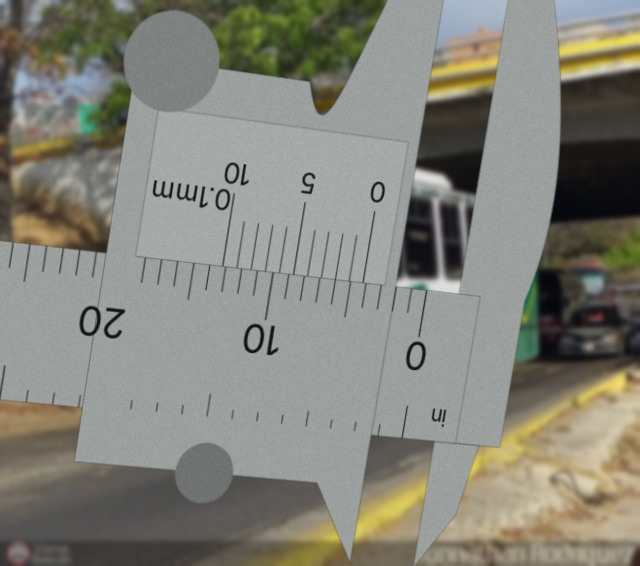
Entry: mm 4.2
